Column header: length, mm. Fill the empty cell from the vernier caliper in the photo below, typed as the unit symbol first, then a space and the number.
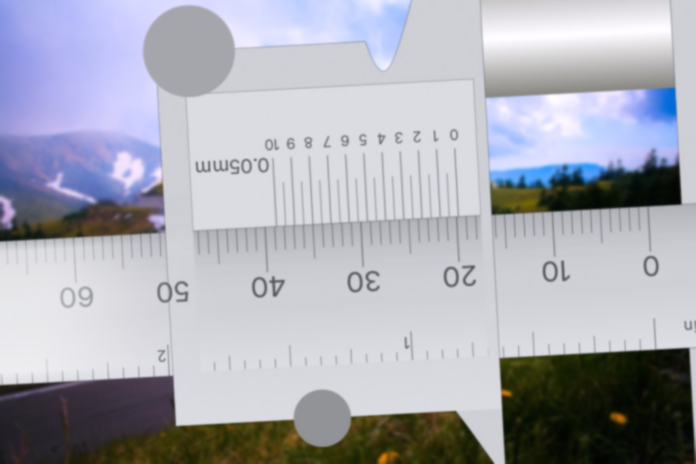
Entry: mm 19.8
